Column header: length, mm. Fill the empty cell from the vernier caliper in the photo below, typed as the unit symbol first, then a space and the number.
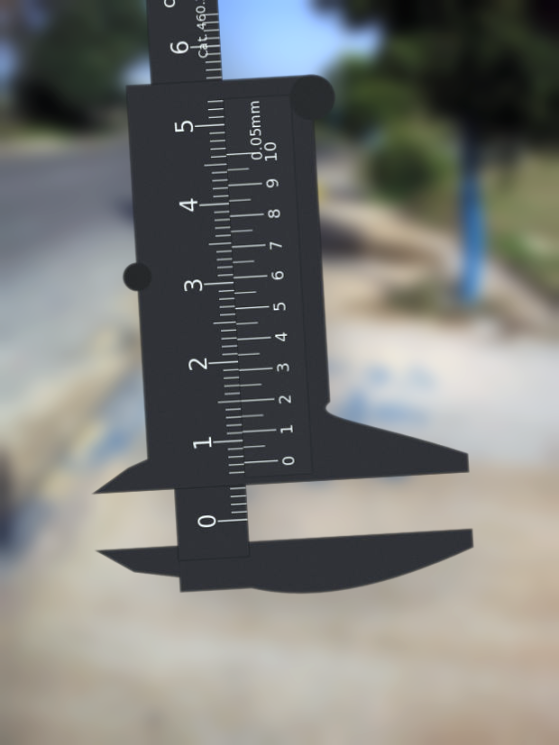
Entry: mm 7.2
